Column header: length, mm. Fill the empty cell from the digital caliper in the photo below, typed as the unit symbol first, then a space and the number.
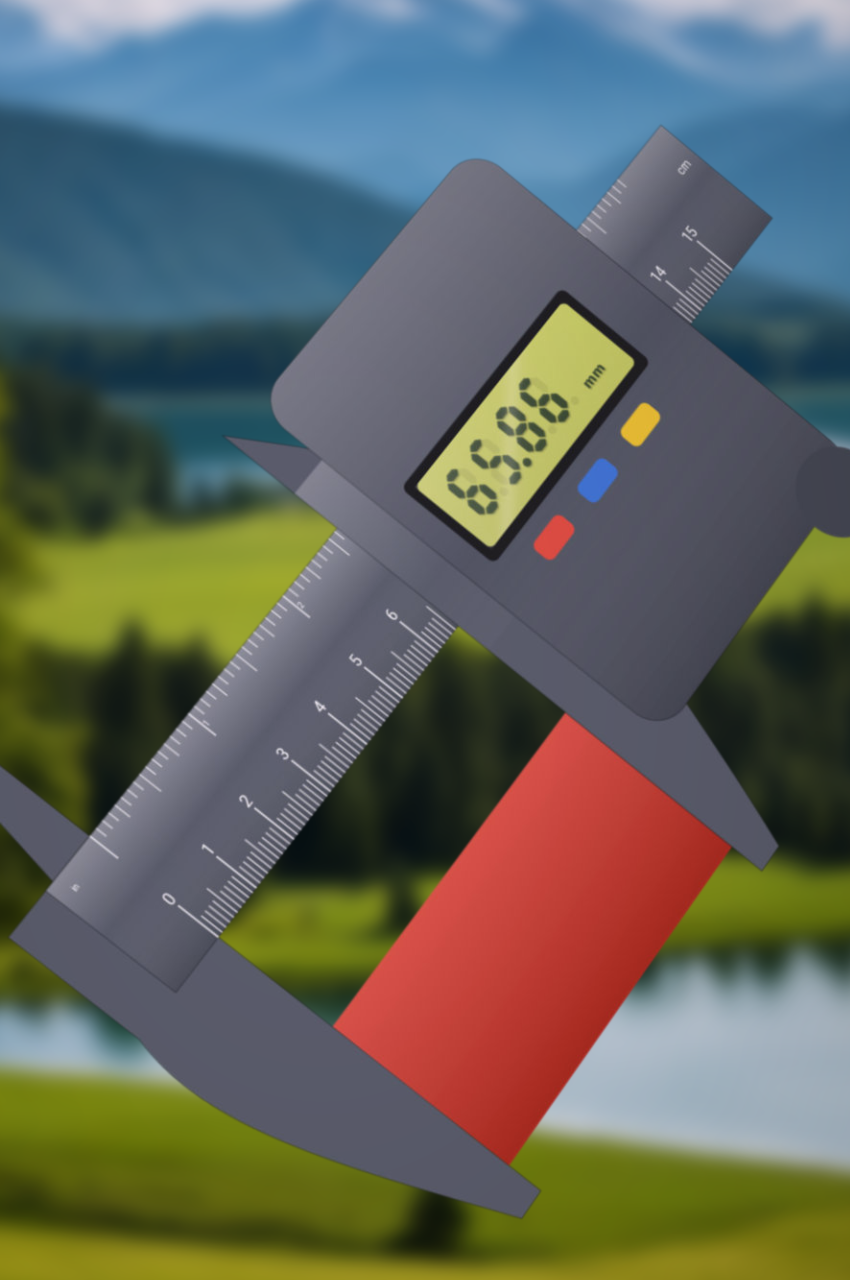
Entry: mm 65.86
